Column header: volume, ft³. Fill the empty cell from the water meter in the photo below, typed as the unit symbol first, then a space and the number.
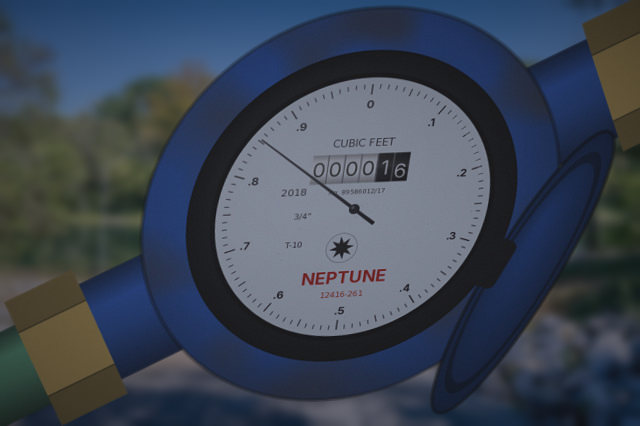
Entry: ft³ 15.85
